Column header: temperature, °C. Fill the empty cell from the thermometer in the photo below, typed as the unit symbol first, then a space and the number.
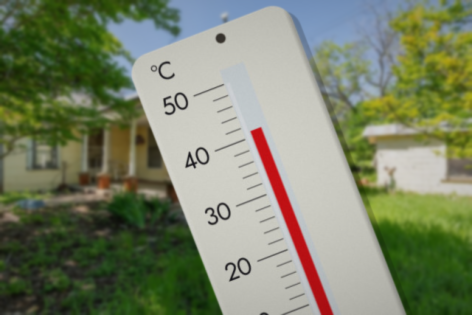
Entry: °C 41
